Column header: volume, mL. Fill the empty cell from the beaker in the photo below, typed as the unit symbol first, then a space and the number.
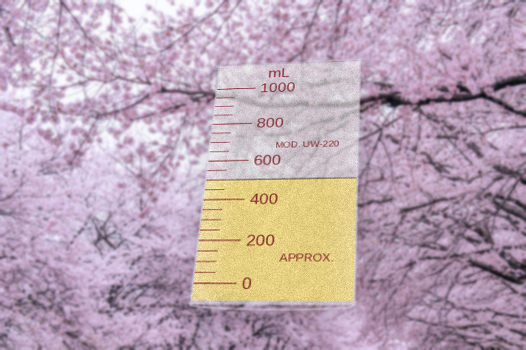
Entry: mL 500
